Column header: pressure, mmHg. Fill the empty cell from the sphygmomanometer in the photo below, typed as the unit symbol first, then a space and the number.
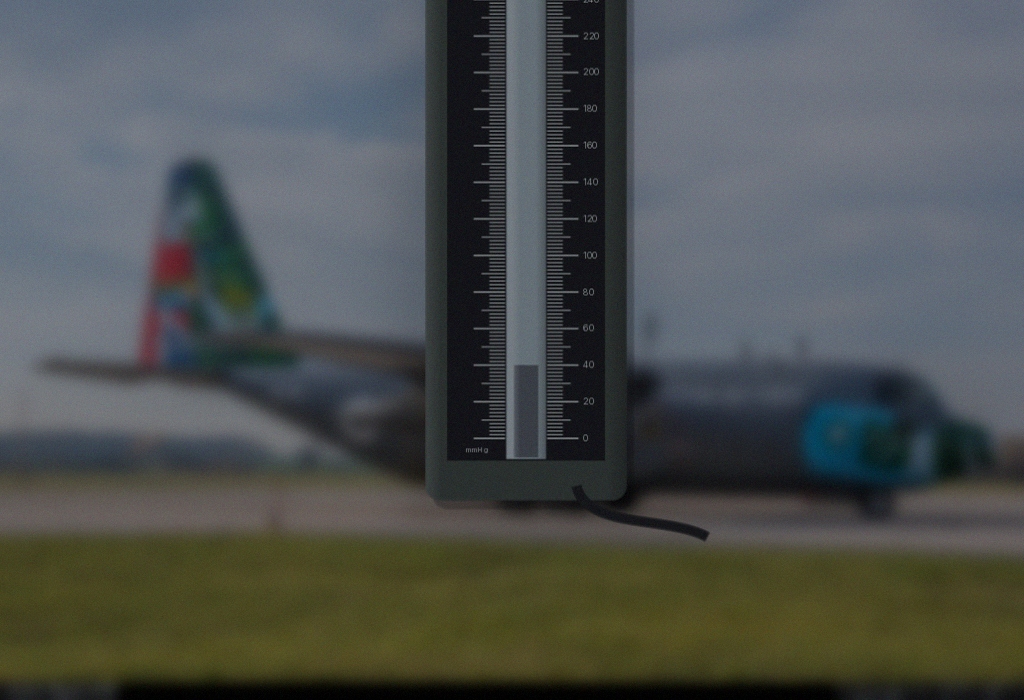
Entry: mmHg 40
